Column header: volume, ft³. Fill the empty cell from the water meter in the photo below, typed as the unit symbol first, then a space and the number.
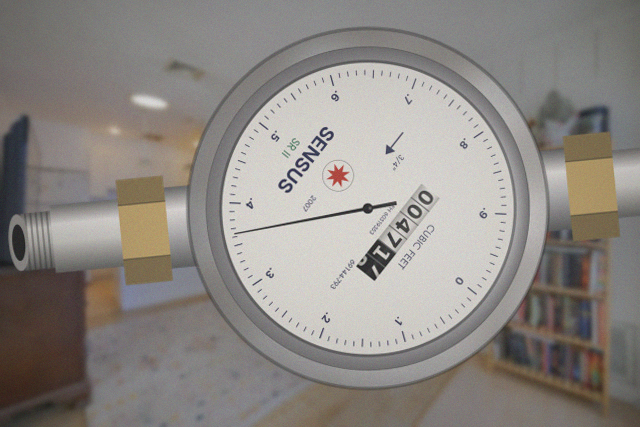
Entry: ft³ 4717.36
